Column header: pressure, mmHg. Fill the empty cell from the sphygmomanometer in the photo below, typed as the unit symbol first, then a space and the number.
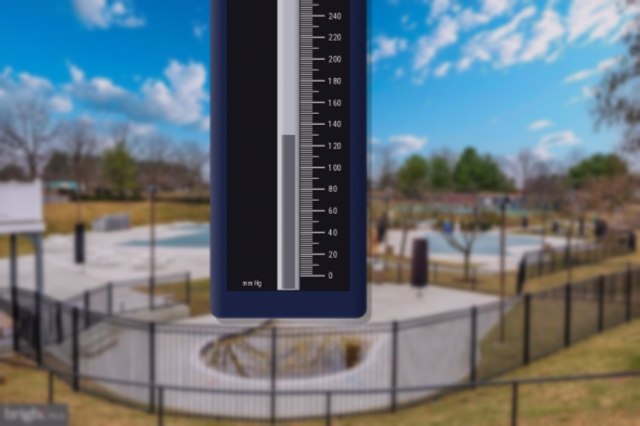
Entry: mmHg 130
